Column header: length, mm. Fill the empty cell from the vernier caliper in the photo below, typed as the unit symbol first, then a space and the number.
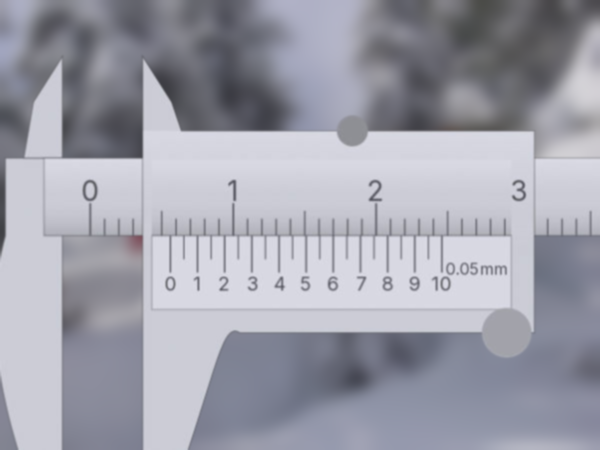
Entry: mm 5.6
